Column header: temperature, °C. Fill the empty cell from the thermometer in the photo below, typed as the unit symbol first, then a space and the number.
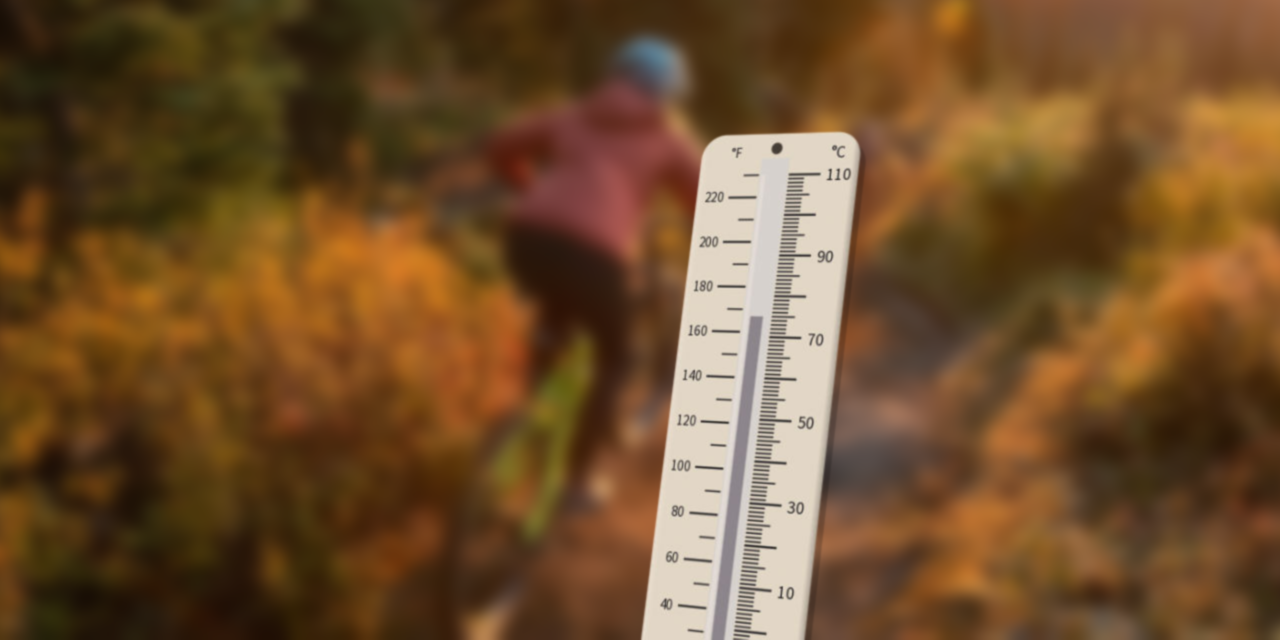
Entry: °C 75
